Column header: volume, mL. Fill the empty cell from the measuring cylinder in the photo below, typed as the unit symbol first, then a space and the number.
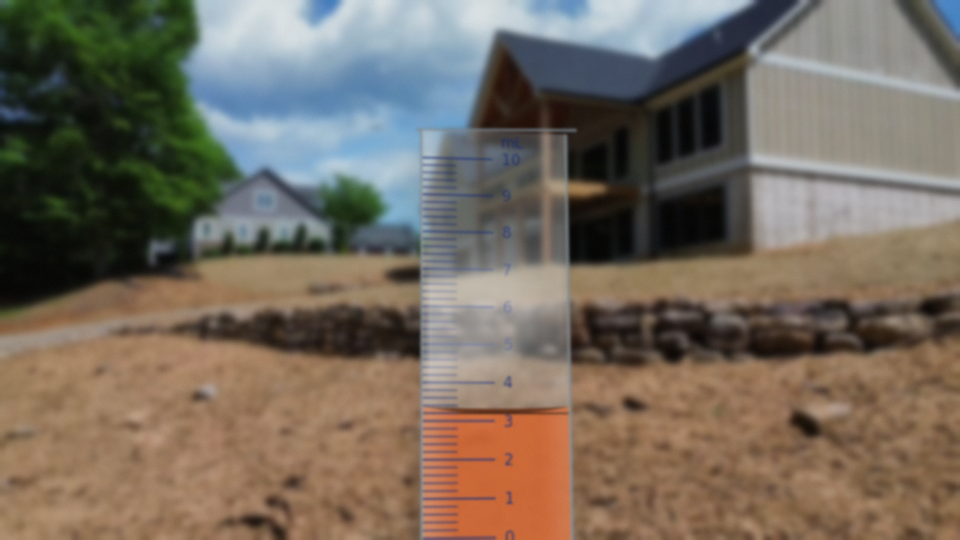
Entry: mL 3.2
